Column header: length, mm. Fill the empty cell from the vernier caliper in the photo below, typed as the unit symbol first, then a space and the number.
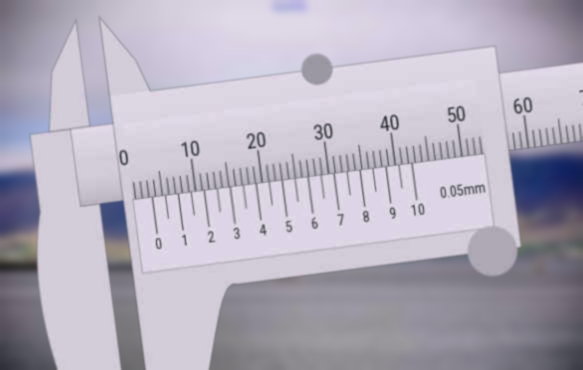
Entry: mm 3.5
